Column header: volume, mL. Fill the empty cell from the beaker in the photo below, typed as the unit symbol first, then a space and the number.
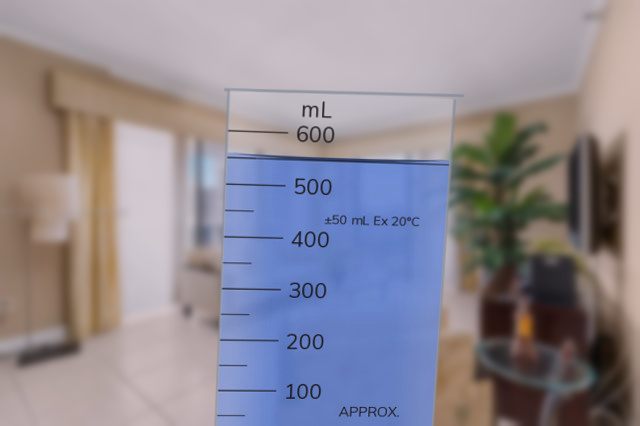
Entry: mL 550
